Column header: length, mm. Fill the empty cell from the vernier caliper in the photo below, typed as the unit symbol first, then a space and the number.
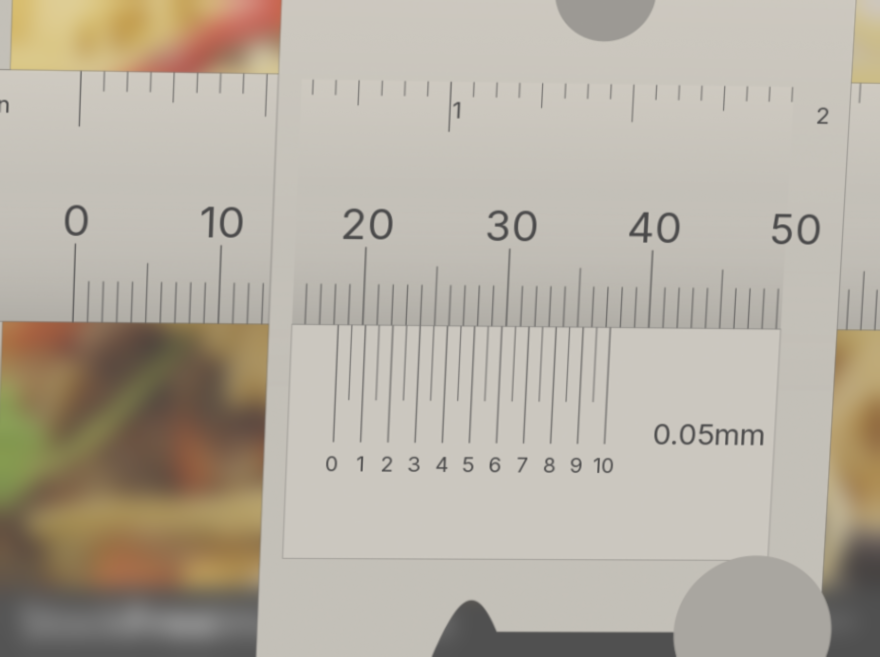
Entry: mm 18.3
